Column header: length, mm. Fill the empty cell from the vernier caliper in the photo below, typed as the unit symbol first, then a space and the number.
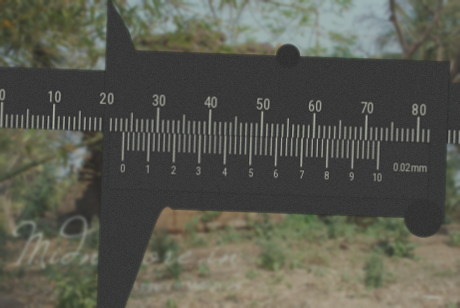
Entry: mm 23.5
